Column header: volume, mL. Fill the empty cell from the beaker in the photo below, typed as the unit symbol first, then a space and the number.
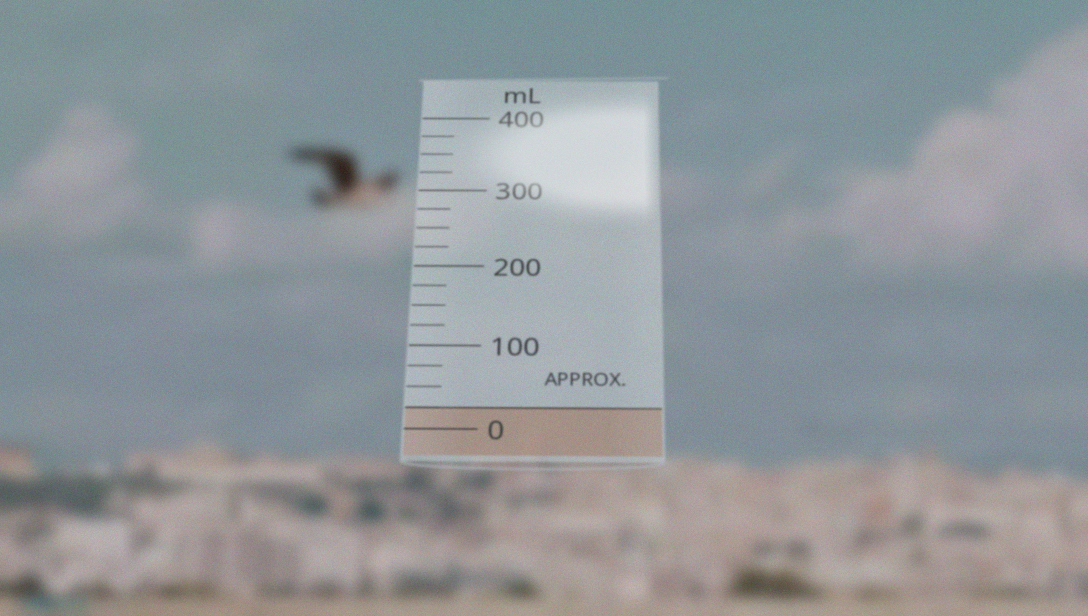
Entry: mL 25
